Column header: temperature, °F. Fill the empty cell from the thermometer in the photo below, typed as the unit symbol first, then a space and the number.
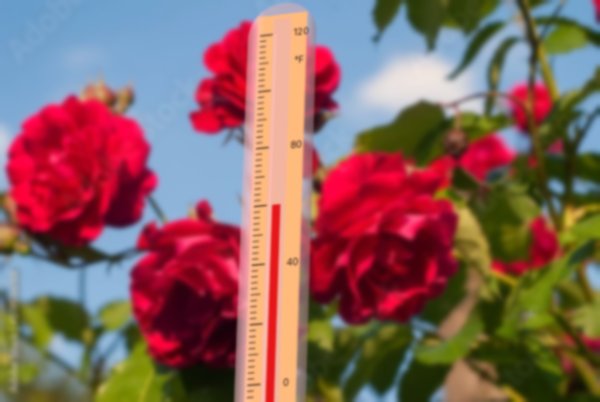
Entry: °F 60
